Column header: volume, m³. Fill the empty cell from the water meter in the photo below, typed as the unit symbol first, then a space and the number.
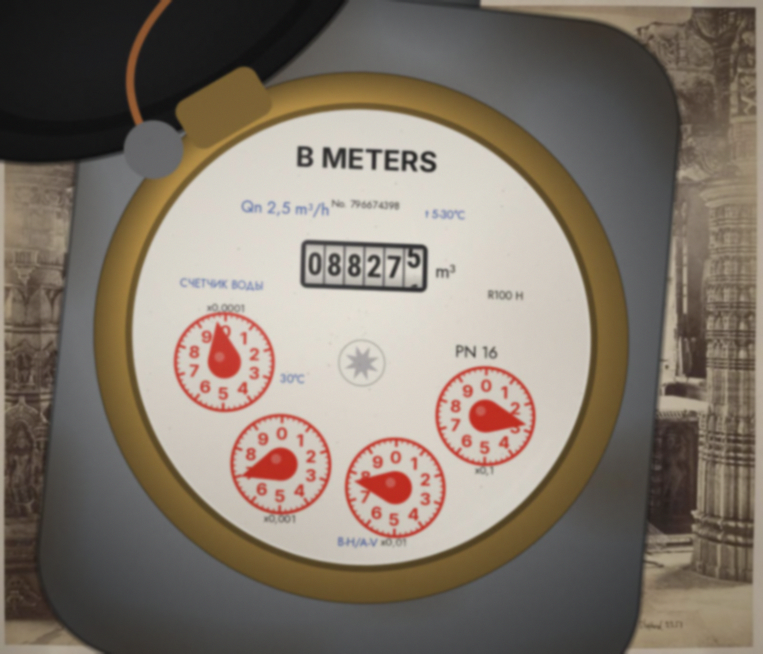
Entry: m³ 88275.2769
